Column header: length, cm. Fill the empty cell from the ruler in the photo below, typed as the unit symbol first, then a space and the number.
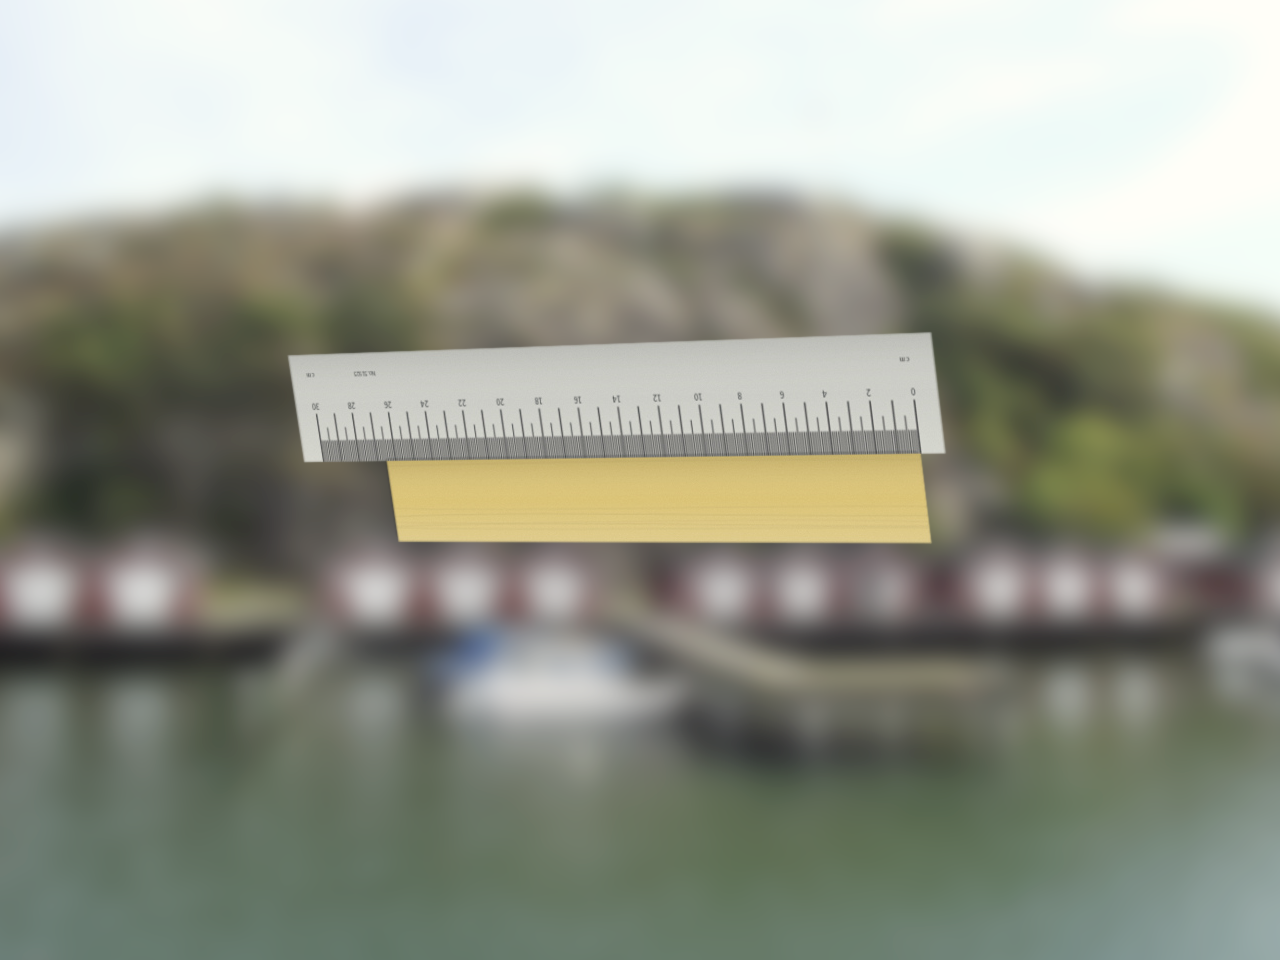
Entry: cm 26.5
